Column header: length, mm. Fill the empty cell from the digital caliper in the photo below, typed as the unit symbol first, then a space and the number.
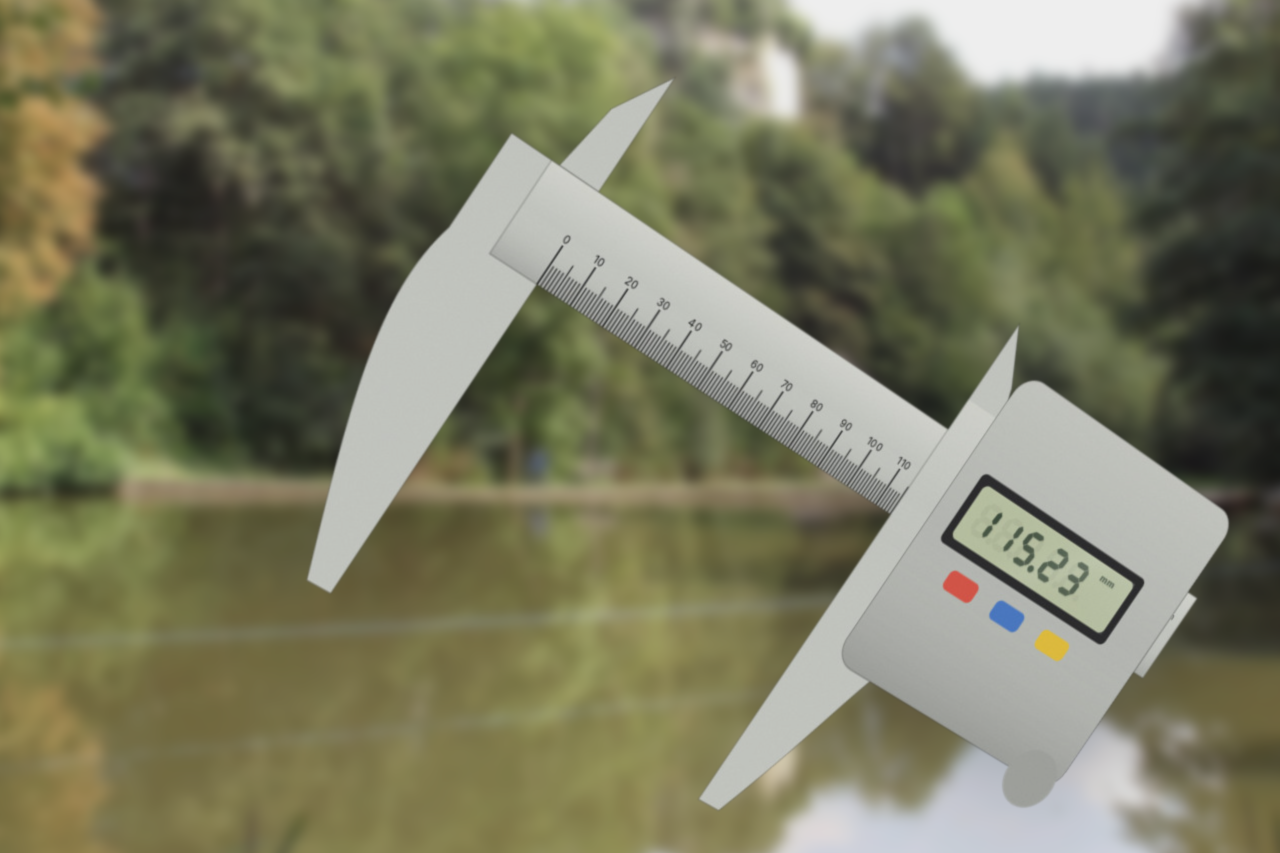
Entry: mm 115.23
